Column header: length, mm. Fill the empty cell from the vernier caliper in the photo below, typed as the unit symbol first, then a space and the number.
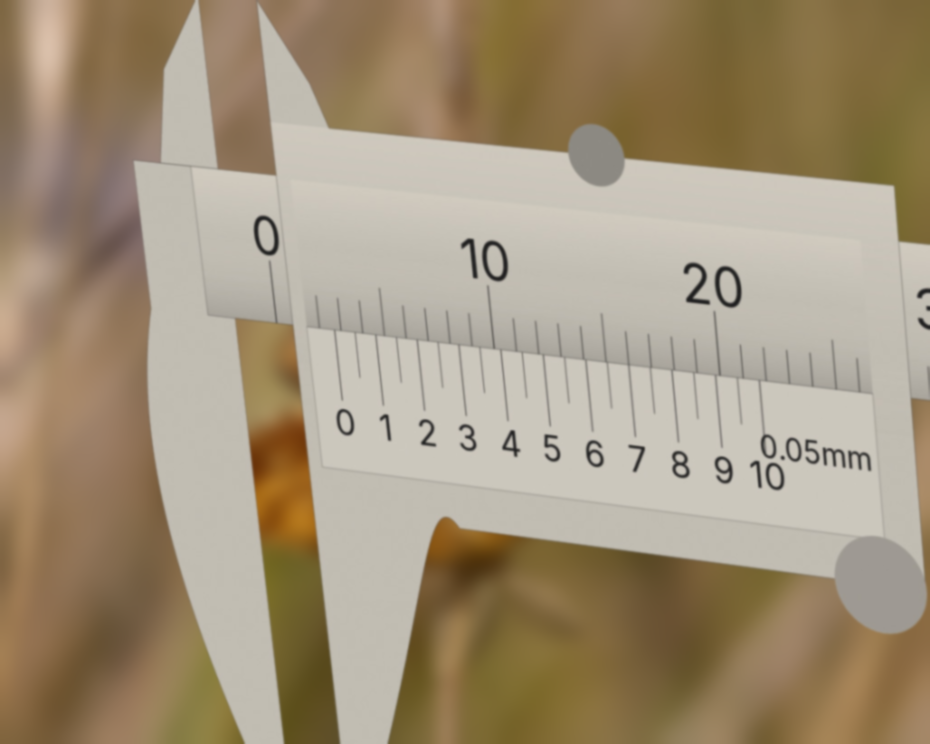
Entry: mm 2.7
